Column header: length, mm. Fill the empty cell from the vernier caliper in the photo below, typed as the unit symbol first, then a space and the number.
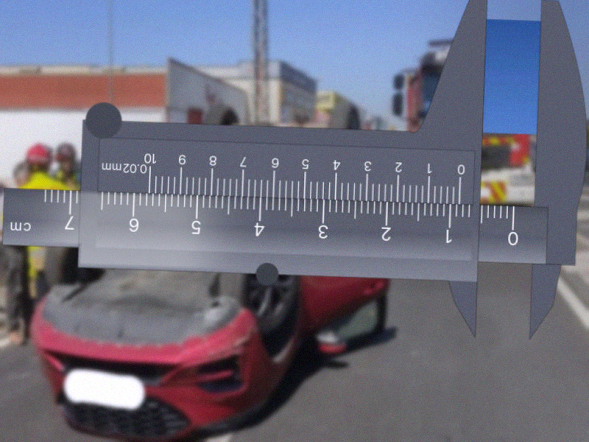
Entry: mm 8.6
